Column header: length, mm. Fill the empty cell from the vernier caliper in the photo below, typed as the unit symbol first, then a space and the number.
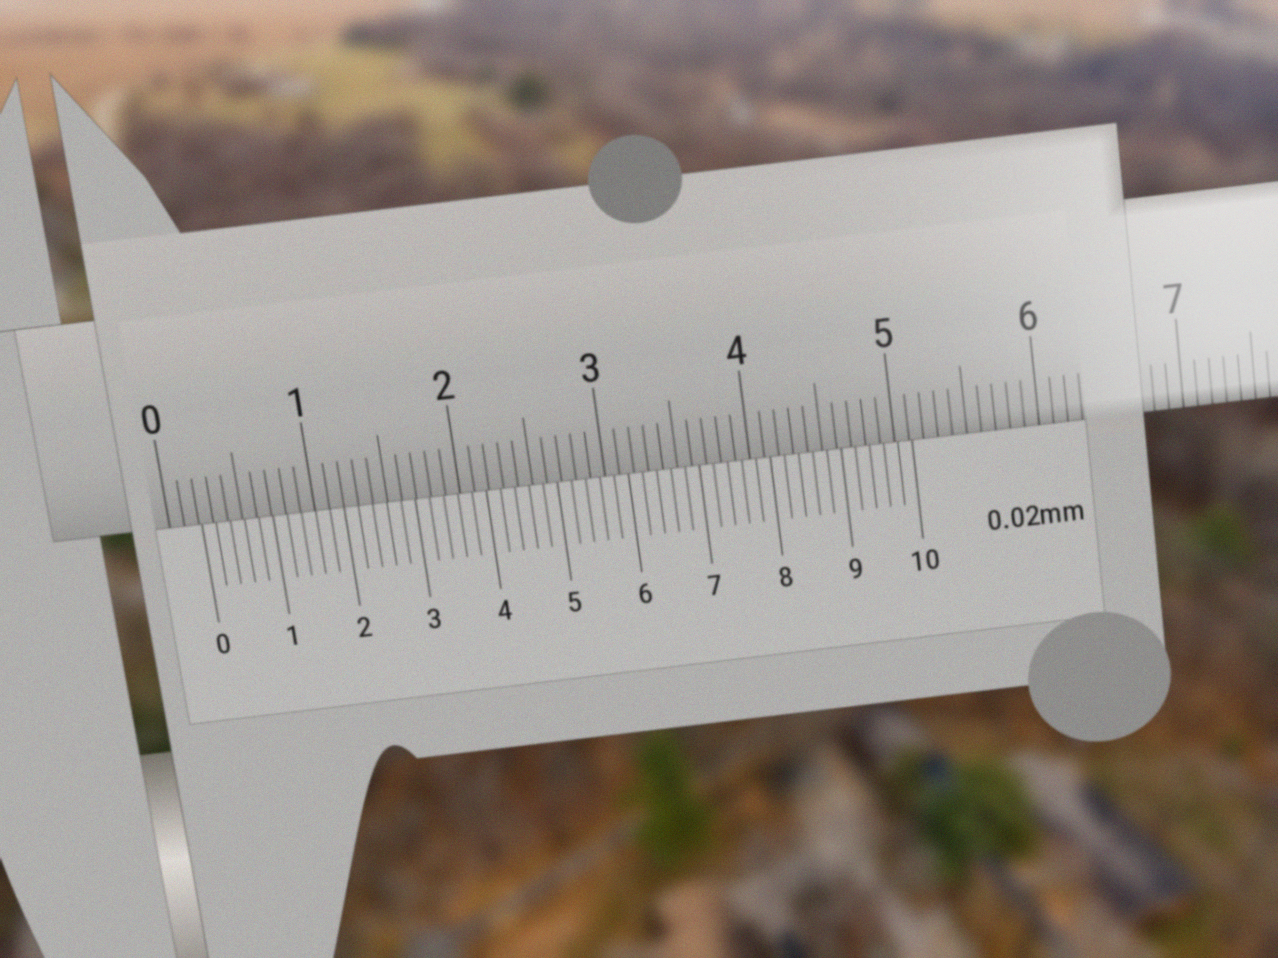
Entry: mm 2.2
